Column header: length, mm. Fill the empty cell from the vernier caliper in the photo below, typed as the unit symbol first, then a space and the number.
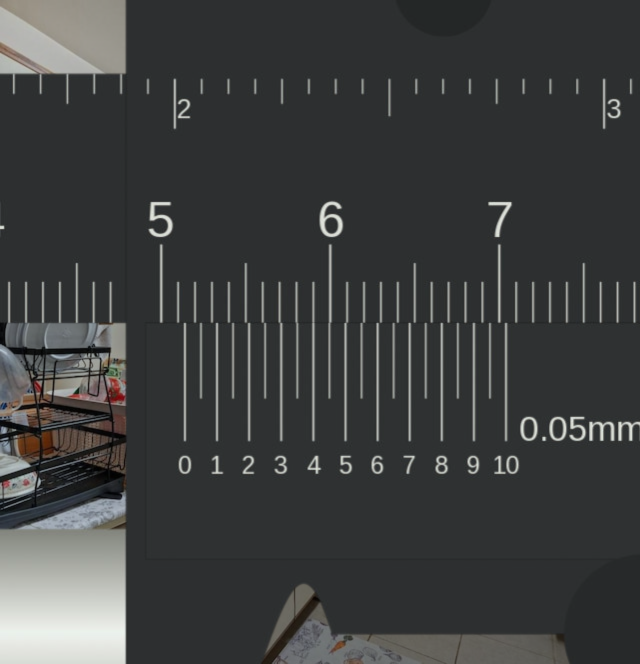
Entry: mm 51.4
